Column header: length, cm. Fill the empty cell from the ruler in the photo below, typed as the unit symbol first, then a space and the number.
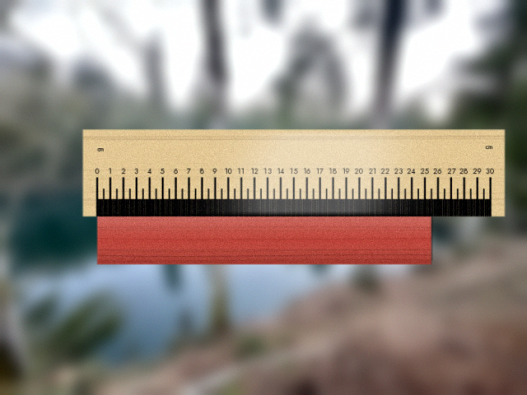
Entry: cm 25.5
